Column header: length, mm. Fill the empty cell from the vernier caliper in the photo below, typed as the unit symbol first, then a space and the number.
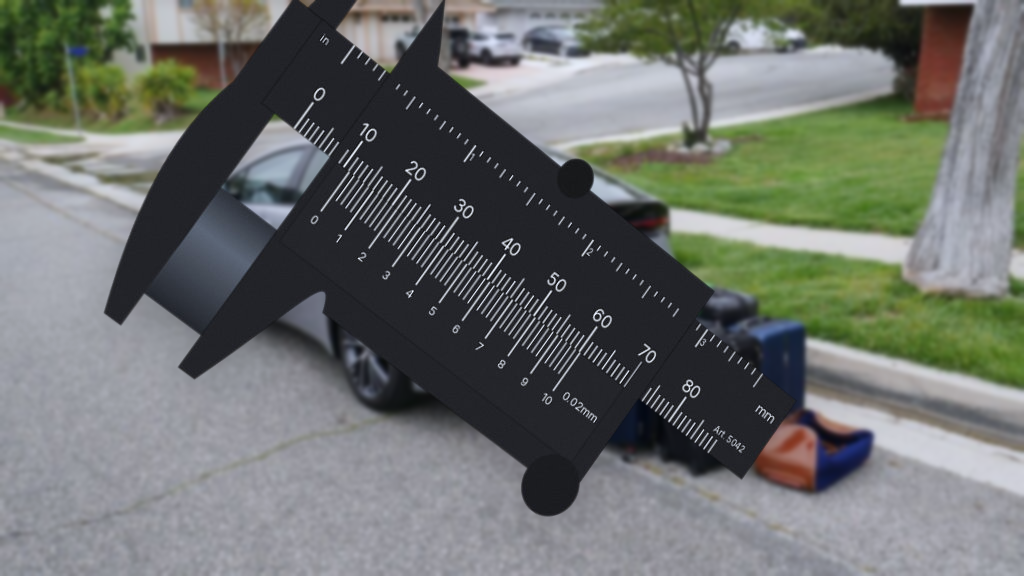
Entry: mm 11.2
